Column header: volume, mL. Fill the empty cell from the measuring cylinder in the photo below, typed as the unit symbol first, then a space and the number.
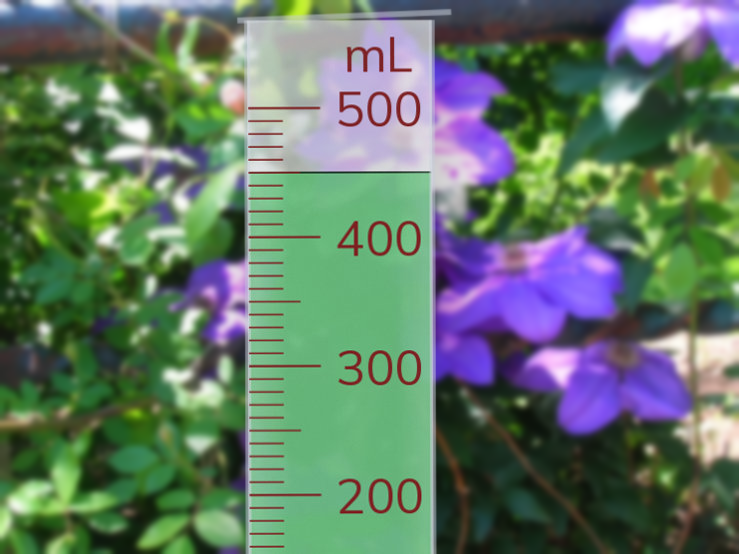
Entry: mL 450
